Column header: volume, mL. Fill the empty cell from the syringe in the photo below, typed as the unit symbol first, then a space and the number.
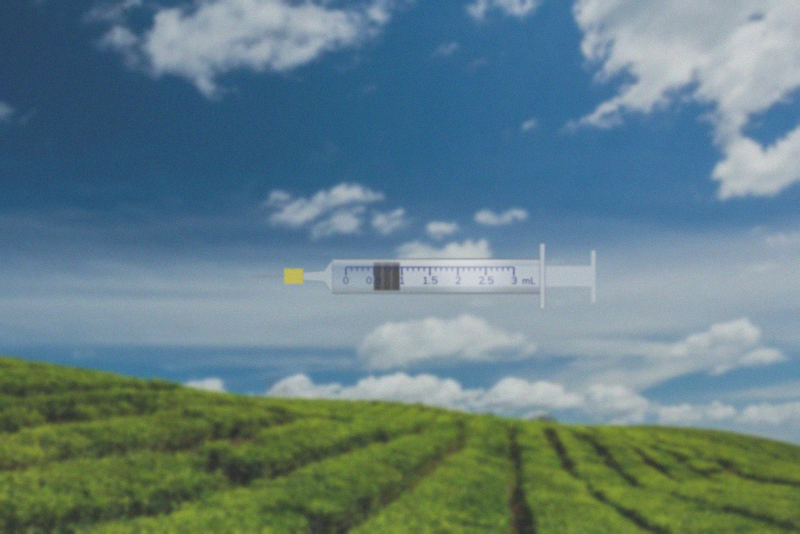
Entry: mL 0.5
